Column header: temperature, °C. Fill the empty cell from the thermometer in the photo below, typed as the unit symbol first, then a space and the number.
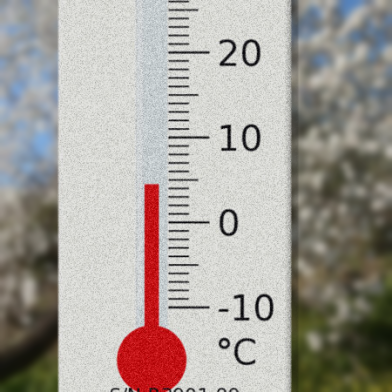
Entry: °C 4.5
